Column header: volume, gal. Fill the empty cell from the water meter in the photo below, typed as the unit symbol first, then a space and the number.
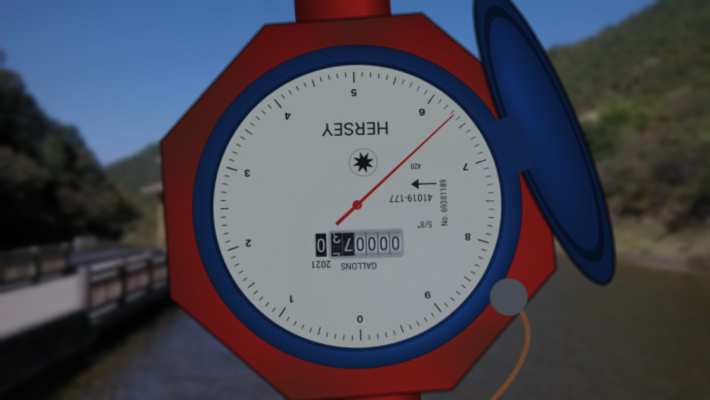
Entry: gal 726.3
